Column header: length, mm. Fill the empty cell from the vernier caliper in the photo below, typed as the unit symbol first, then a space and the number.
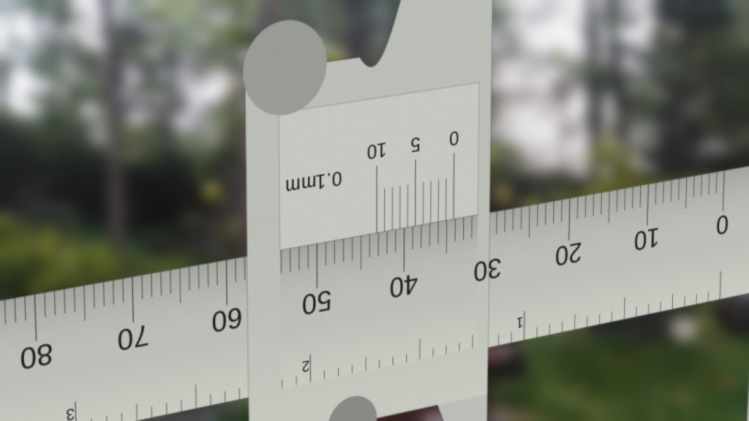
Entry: mm 34.2
